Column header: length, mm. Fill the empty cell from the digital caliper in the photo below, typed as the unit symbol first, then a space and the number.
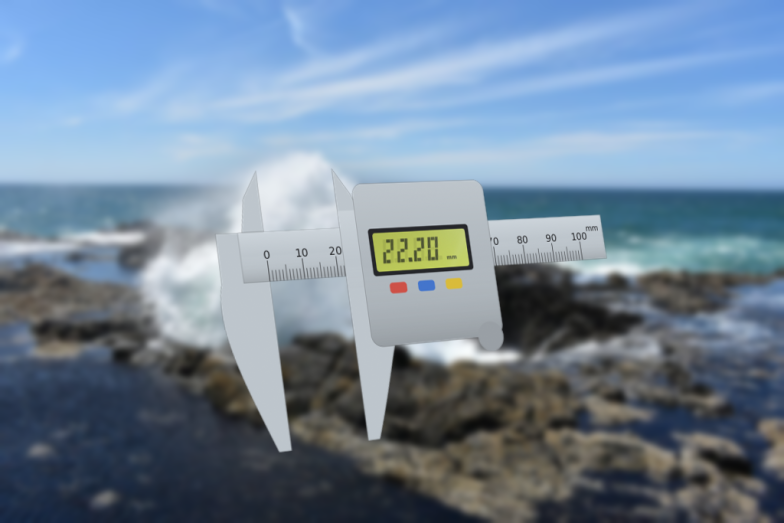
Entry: mm 22.20
